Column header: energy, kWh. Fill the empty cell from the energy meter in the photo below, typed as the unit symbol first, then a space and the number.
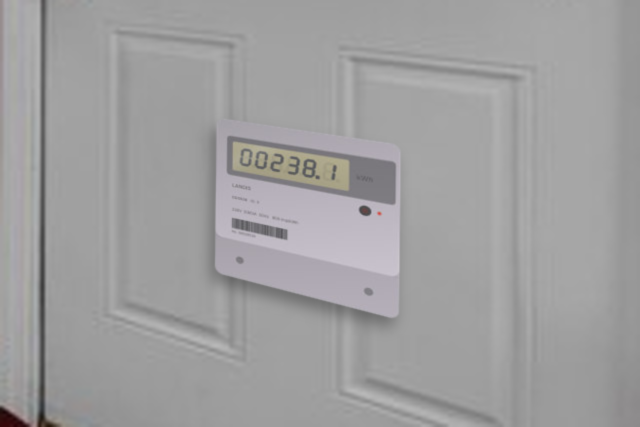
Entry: kWh 238.1
